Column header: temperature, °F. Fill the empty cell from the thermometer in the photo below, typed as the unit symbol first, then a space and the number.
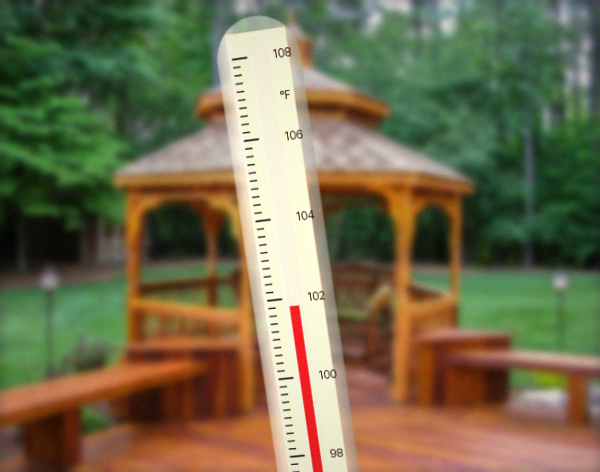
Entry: °F 101.8
